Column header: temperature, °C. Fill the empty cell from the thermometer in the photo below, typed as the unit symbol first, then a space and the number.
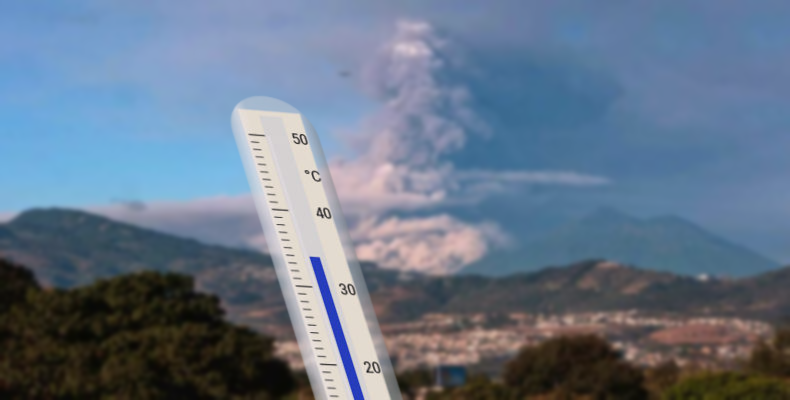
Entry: °C 34
